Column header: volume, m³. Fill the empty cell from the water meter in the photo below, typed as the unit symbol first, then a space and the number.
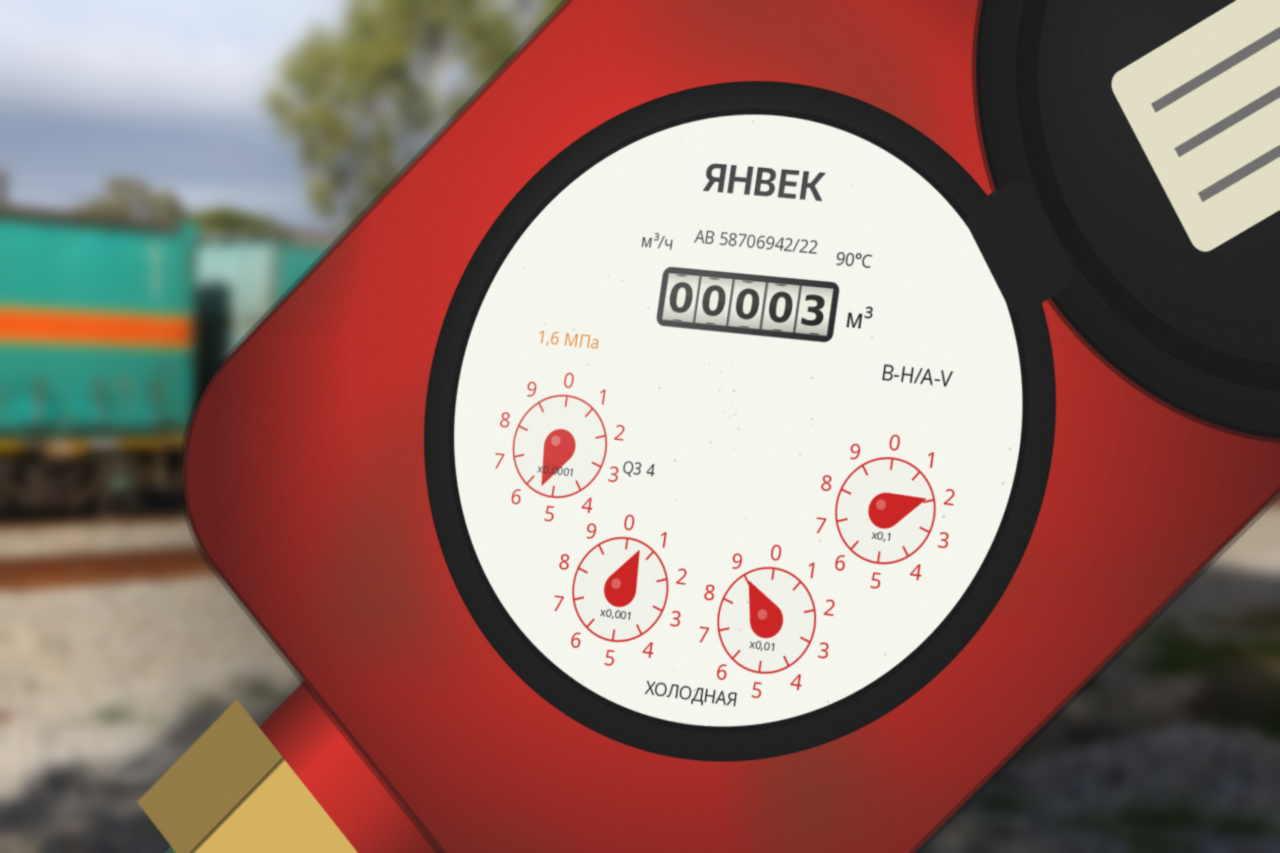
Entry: m³ 3.1905
